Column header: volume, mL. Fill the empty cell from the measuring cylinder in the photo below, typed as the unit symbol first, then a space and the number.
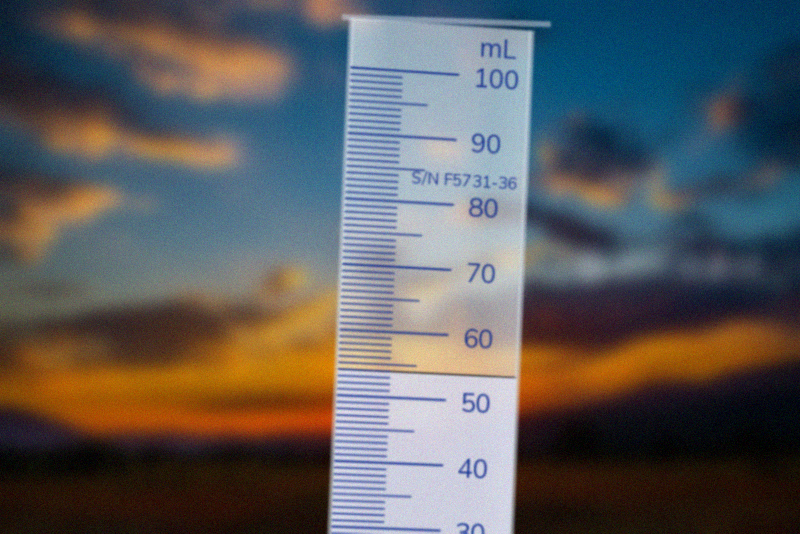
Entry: mL 54
